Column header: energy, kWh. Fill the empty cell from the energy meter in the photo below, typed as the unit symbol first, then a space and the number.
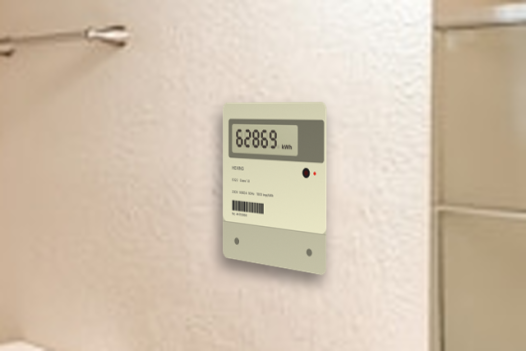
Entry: kWh 62869
